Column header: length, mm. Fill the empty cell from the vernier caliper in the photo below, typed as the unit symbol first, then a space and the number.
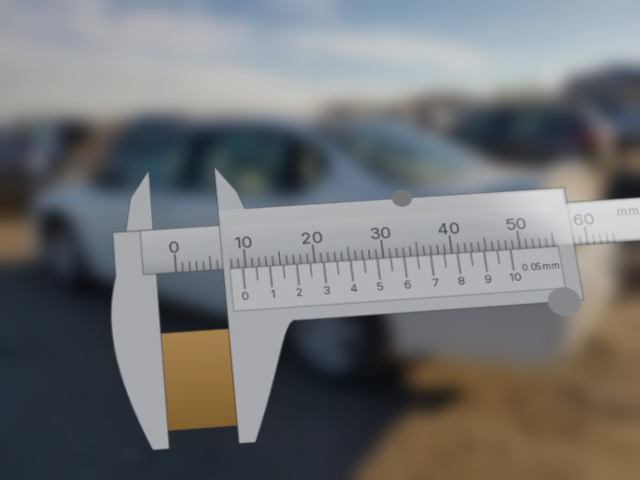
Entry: mm 9.6
